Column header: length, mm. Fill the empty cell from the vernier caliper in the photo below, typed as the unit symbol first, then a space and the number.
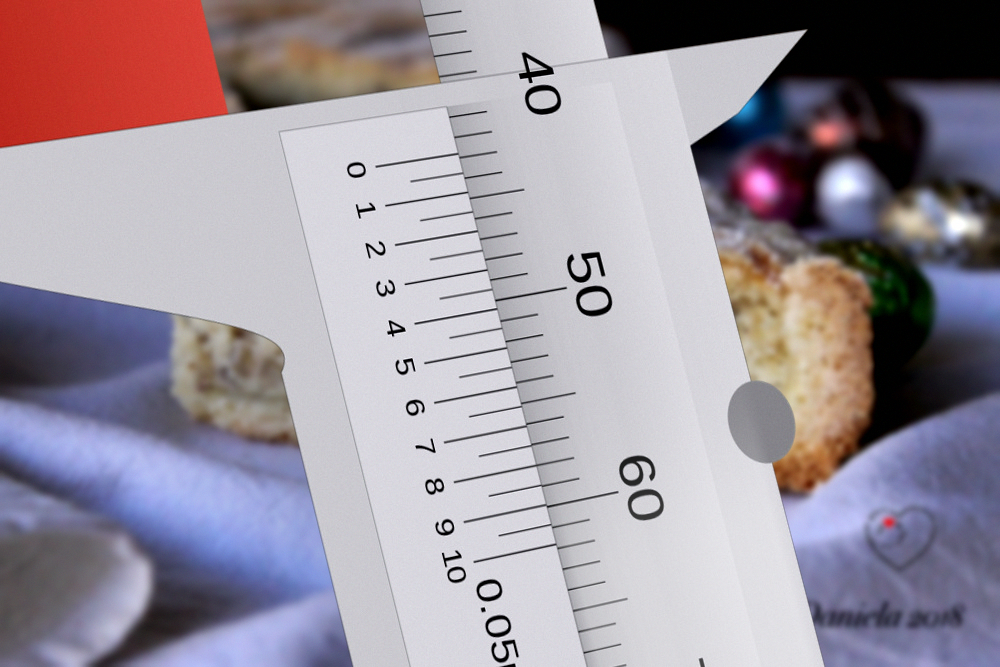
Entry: mm 42.8
